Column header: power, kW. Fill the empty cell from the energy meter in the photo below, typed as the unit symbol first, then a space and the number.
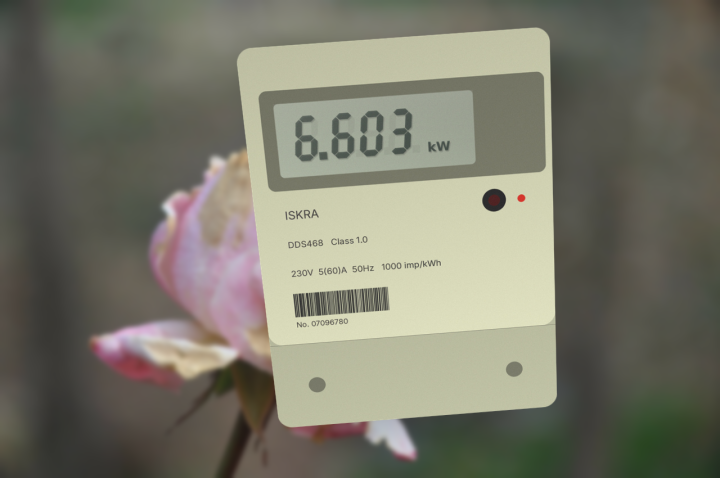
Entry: kW 6.603
